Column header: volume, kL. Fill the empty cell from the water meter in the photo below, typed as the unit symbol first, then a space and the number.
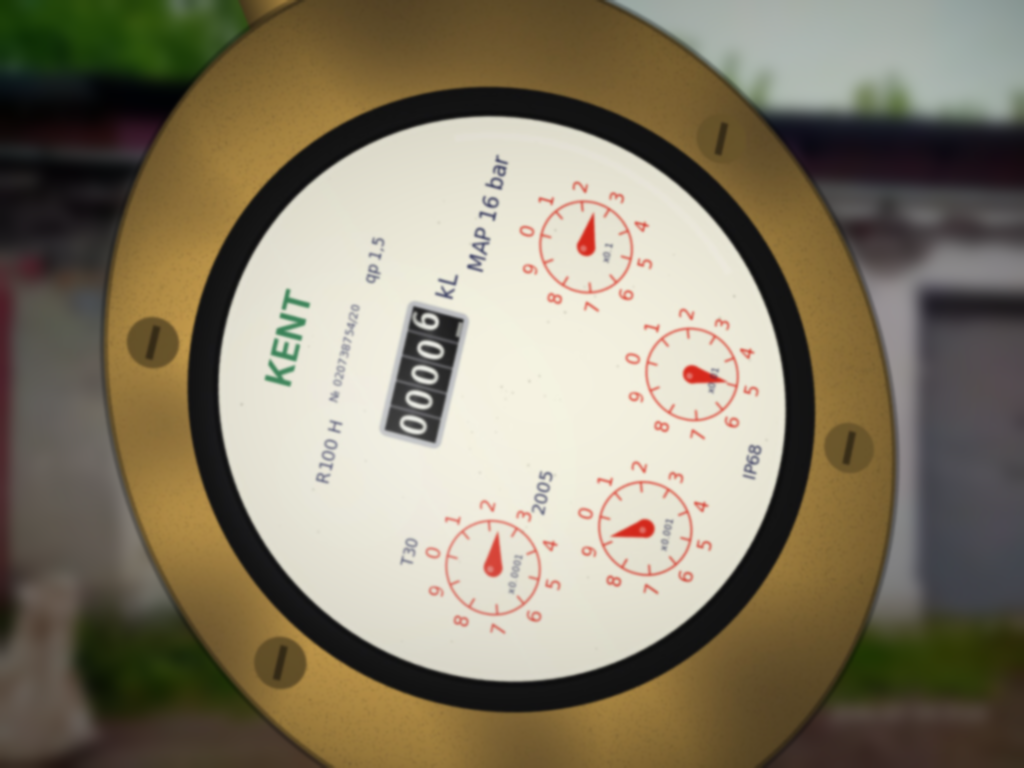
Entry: kL 6.2492
